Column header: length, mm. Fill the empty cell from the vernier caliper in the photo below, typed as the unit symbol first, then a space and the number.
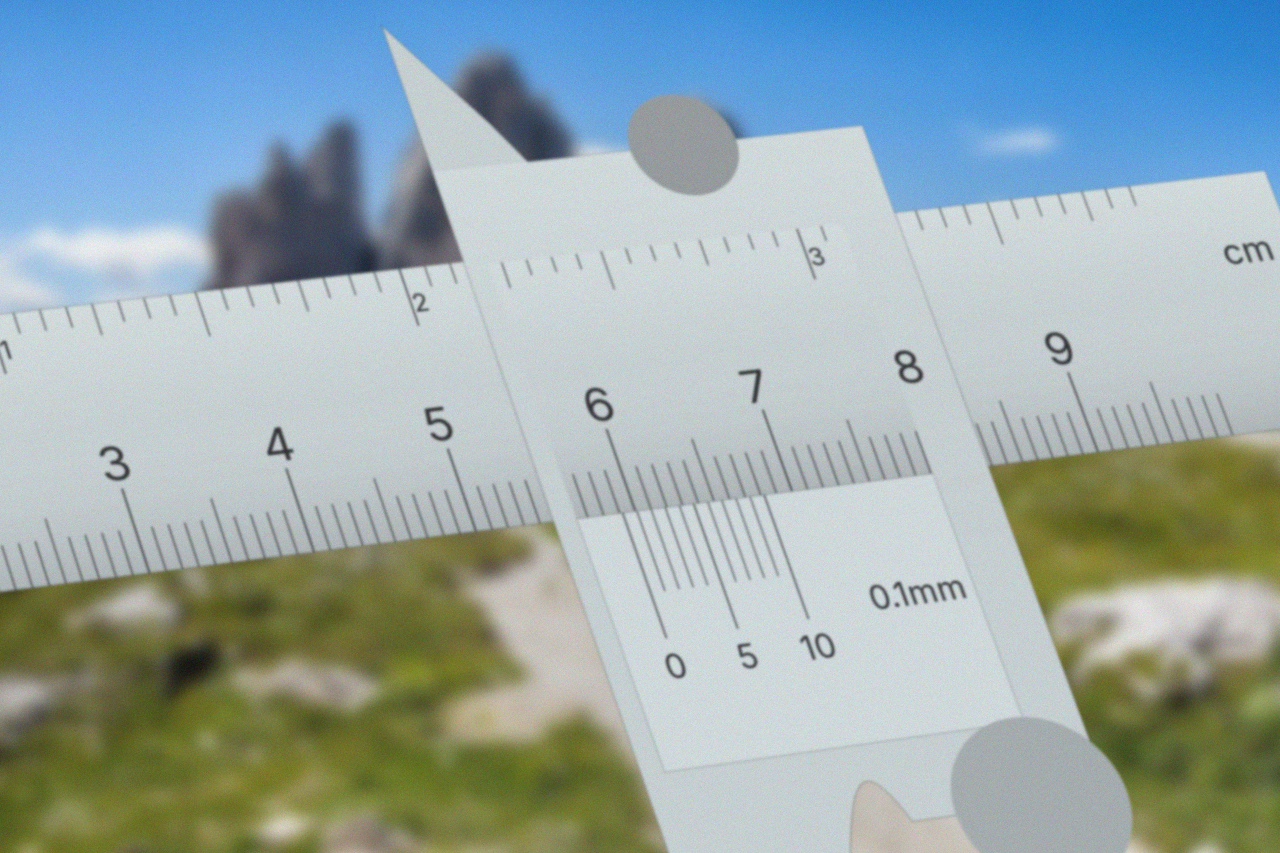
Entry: mm 59.2
